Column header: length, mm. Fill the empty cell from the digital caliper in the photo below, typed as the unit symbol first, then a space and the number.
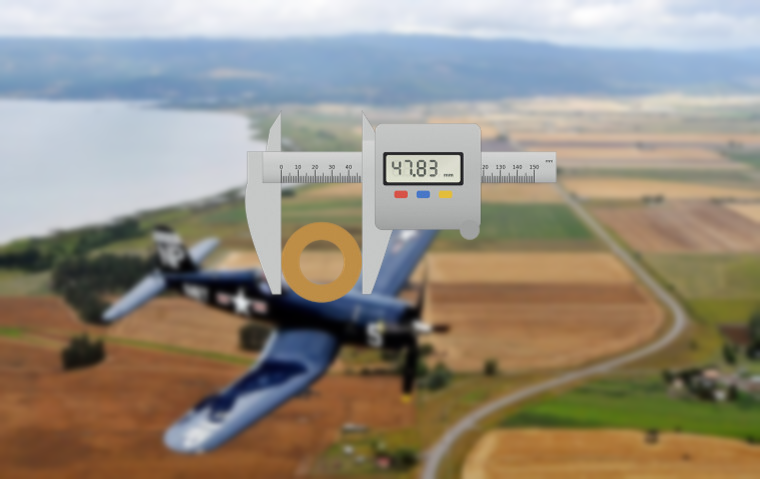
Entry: mm 47.83
